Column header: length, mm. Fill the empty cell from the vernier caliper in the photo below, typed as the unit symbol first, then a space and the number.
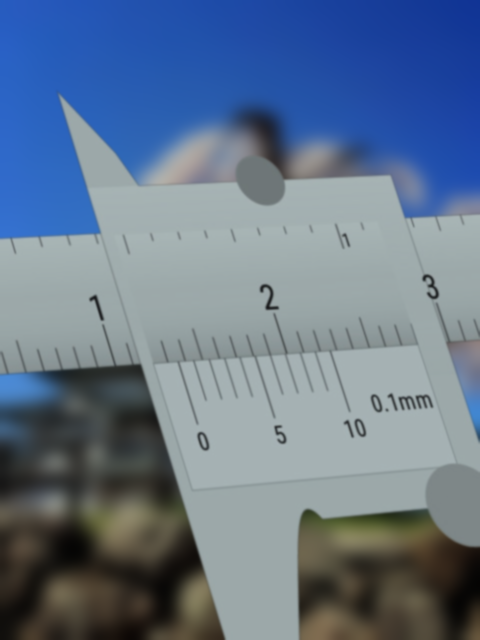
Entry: mm 13.6
